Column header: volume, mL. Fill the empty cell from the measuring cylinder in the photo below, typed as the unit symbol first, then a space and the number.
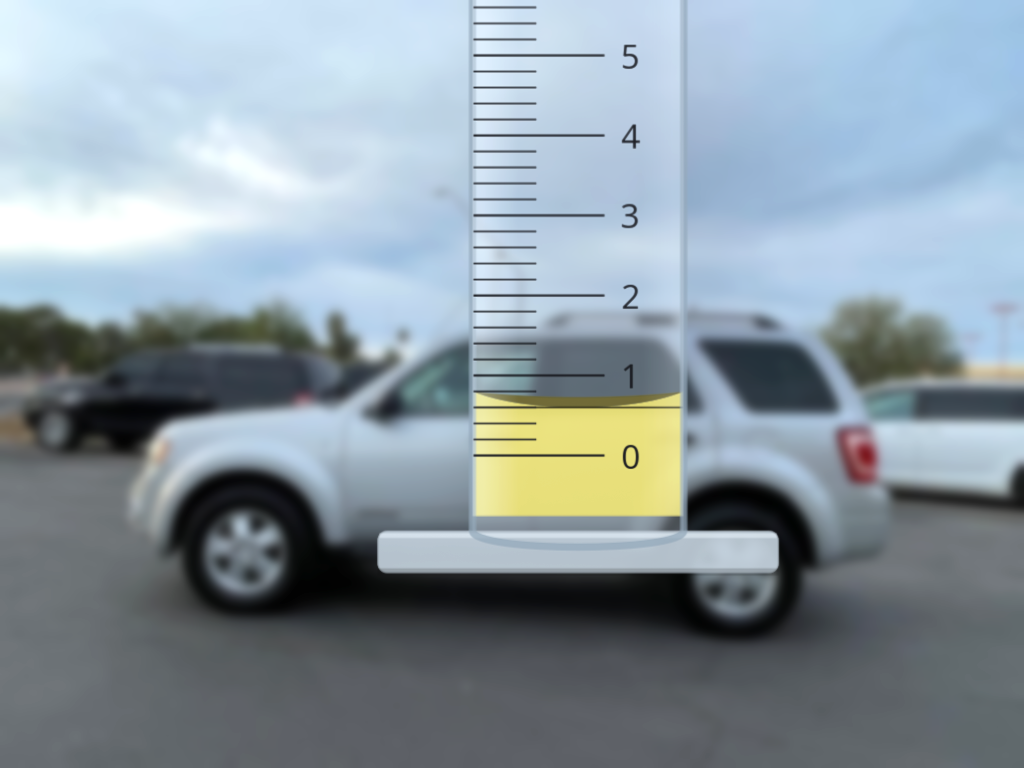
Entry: mL 0.6
